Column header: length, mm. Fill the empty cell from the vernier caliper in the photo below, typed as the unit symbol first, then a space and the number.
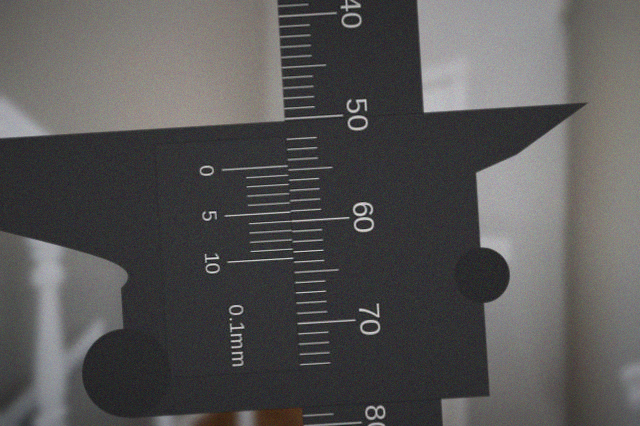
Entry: mm 54.6
